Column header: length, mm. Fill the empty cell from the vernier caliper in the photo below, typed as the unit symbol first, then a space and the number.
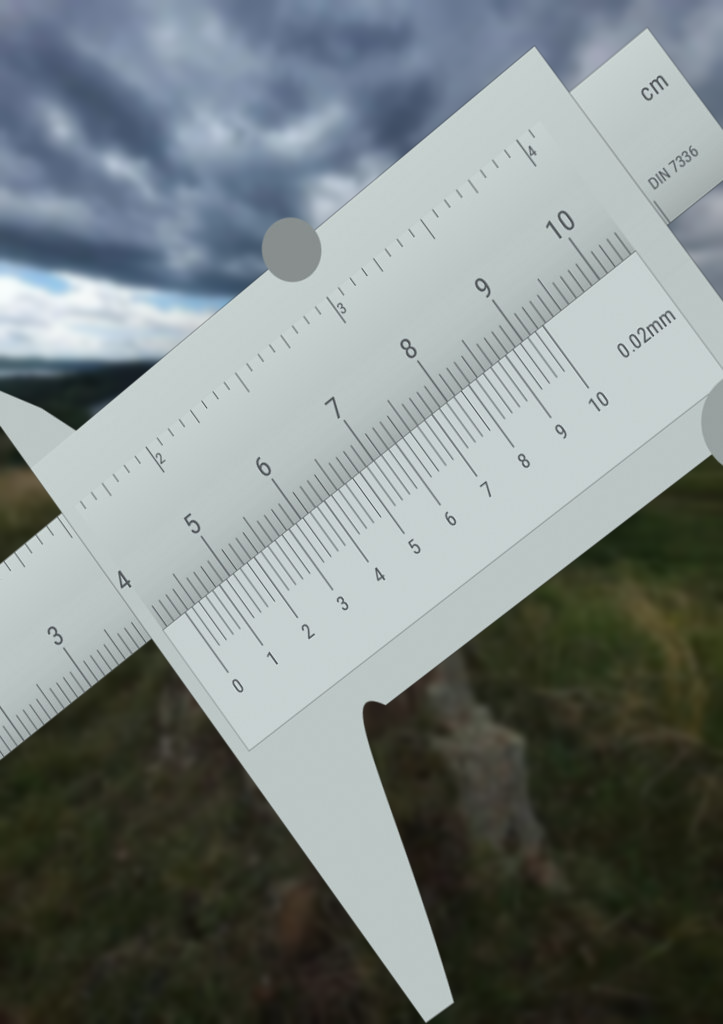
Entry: mm 43.6
